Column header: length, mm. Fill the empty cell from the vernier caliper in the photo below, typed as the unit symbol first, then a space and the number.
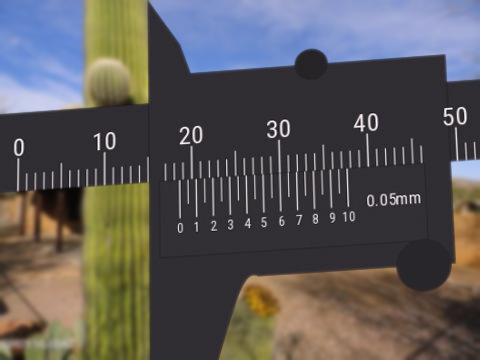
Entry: mm 18.6
